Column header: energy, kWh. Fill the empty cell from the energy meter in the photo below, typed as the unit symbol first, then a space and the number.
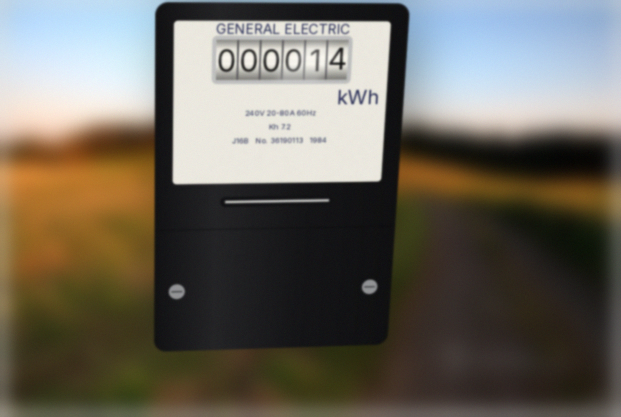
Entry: kWh 14
